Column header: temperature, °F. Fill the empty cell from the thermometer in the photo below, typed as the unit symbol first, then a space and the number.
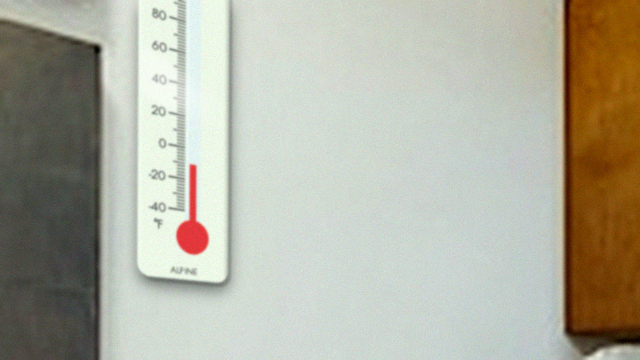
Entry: °F -10
